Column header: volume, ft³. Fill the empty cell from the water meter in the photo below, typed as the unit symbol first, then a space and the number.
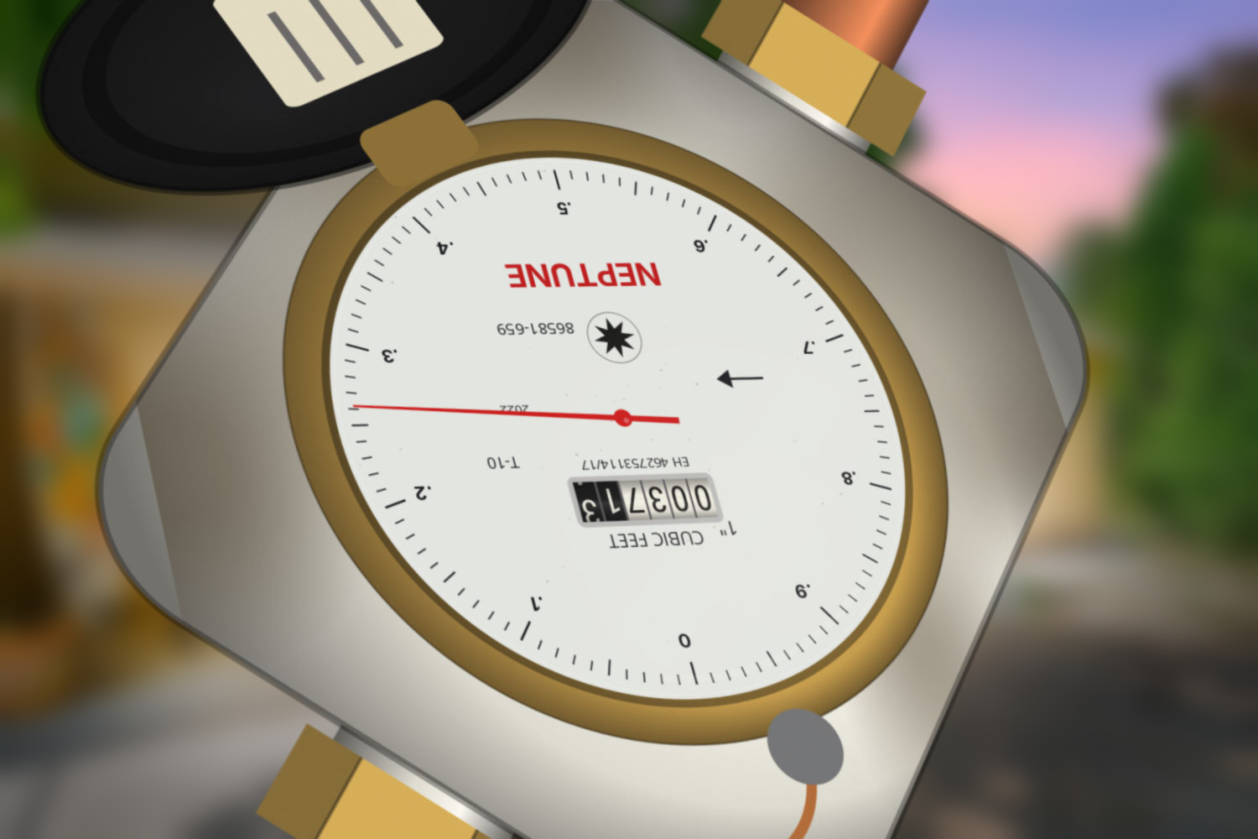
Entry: ft³ 3713.26
